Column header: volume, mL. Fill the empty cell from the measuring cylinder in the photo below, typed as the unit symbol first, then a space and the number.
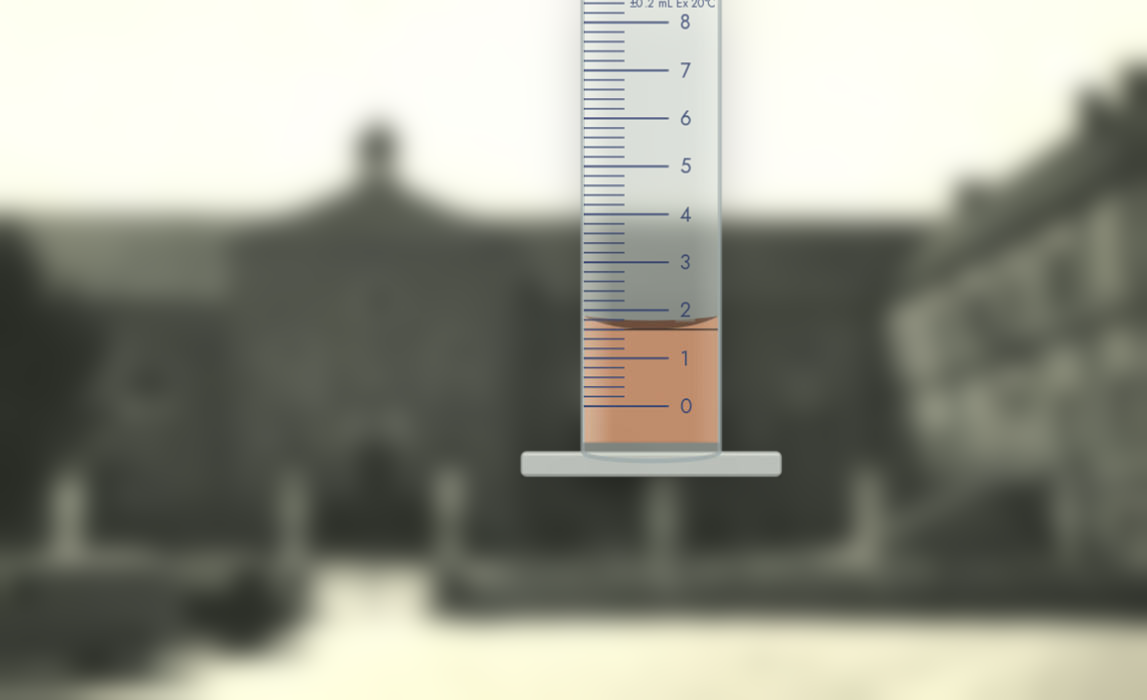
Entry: mL 1.6
